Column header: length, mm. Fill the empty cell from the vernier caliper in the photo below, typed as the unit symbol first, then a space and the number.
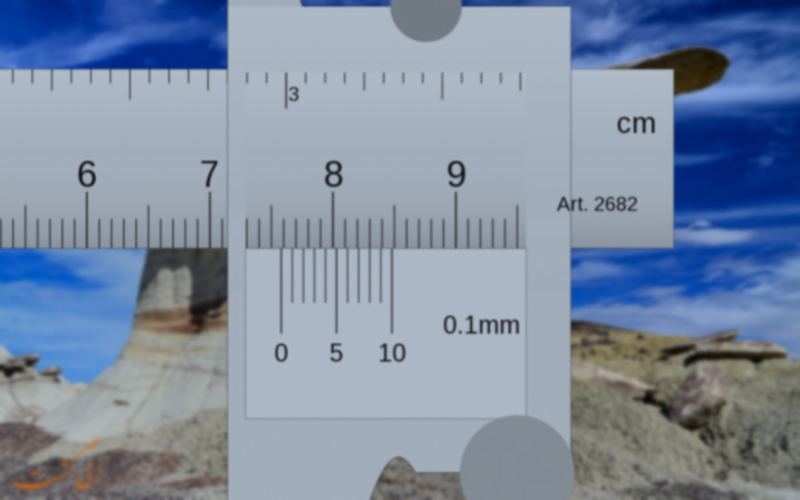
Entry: mm 75.8
